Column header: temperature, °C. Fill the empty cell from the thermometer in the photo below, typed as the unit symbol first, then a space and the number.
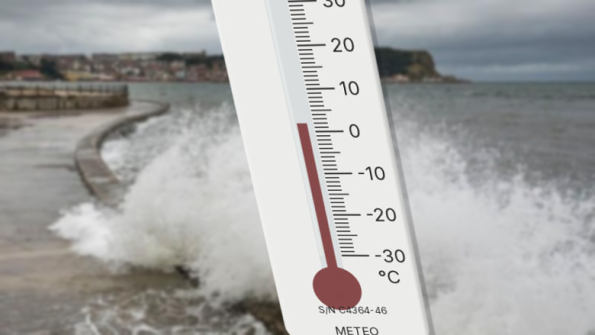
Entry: °C 2
